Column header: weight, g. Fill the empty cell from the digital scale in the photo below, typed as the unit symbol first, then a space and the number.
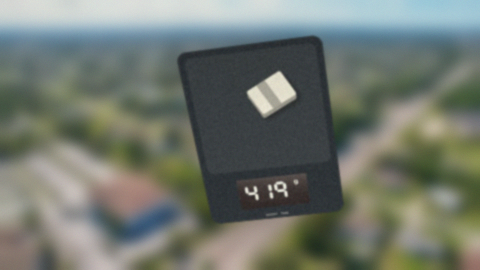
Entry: g 419
